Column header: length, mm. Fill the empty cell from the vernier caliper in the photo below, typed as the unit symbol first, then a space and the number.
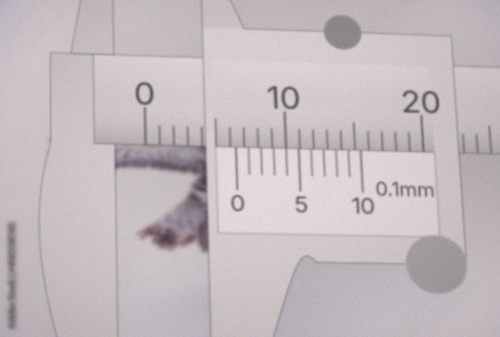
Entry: mm 6.4
